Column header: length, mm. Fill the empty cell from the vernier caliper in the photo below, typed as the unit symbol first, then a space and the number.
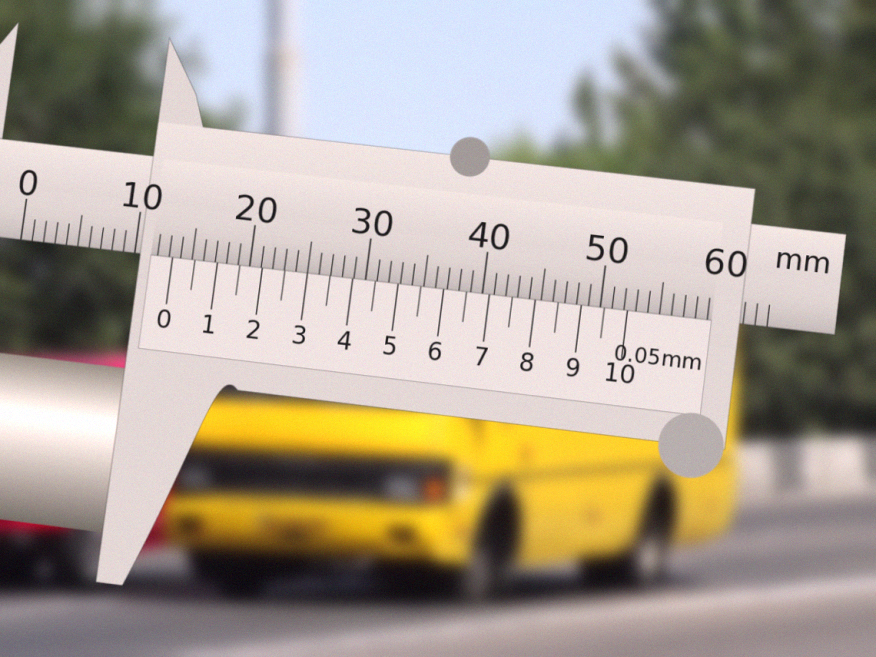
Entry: mm 13.3
